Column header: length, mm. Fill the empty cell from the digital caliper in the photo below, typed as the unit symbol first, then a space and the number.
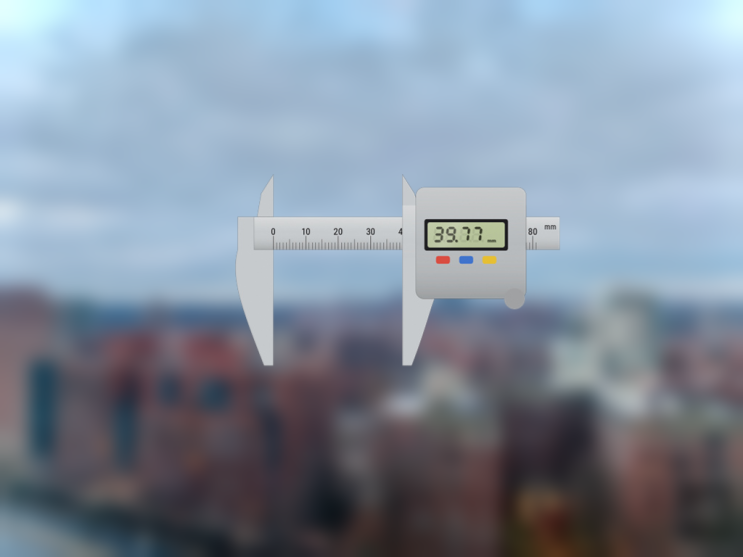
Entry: mm 39.77
